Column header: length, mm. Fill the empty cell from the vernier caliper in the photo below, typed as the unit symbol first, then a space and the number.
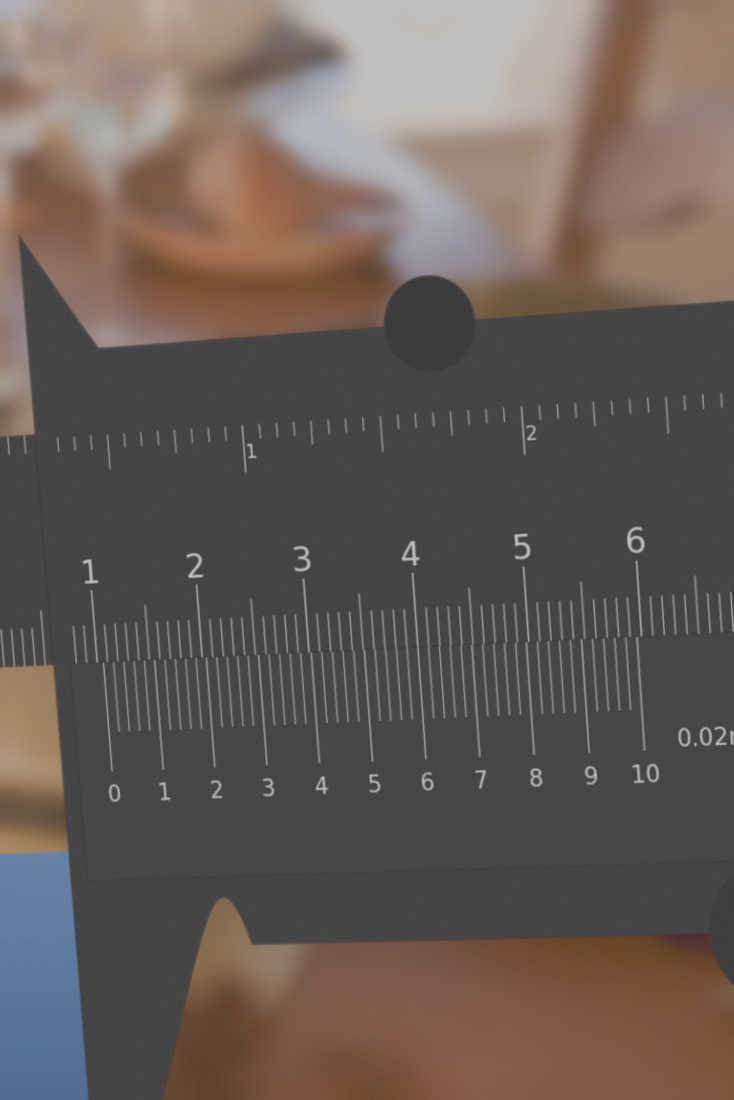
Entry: mm 10.6
